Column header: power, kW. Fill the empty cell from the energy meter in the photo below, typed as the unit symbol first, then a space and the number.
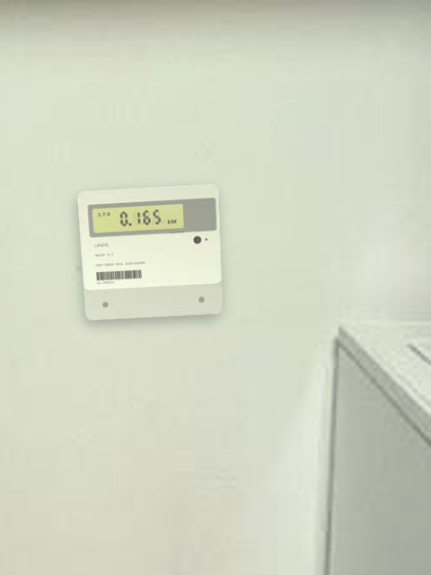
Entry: kW 0.165
